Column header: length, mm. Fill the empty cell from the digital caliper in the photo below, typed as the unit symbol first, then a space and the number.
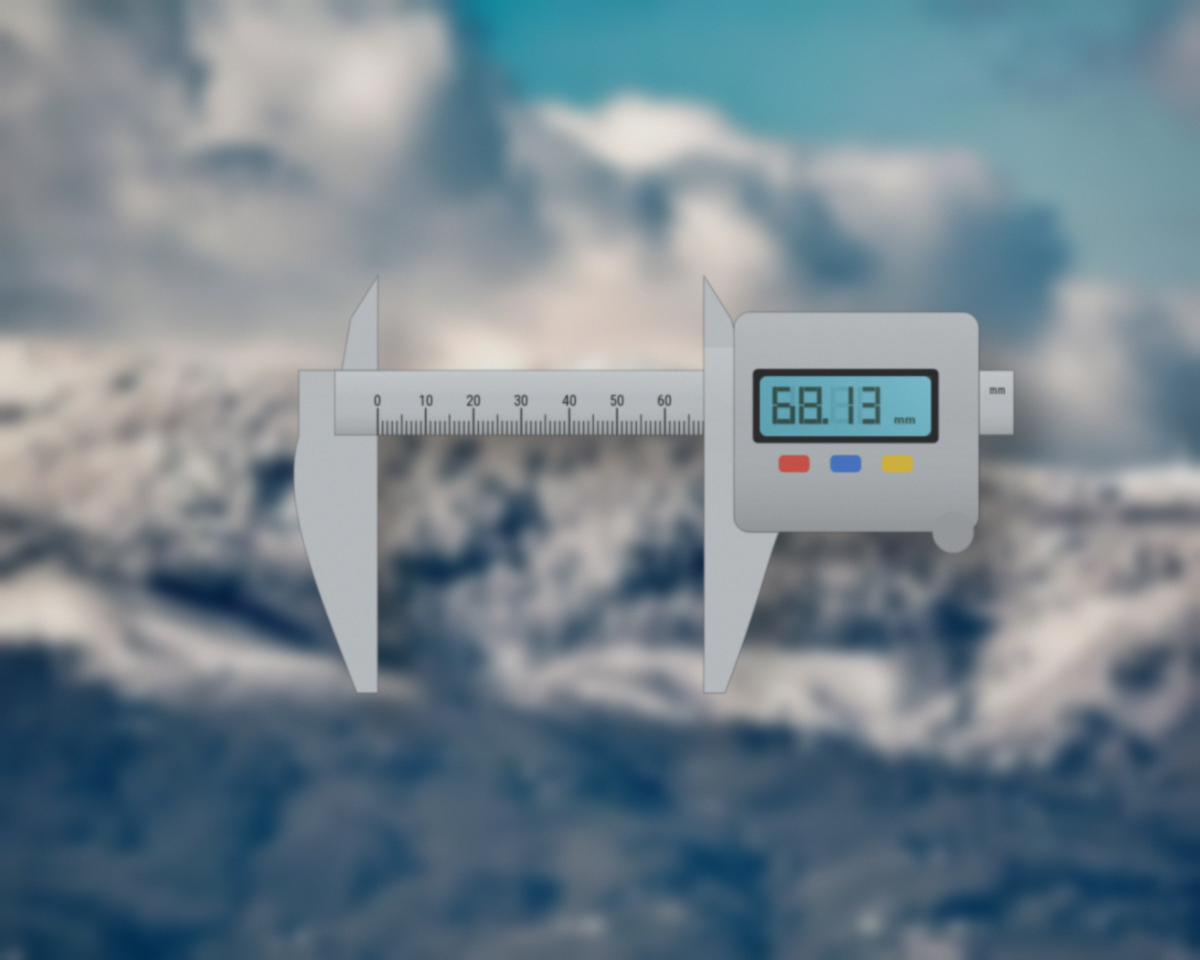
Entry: mm 68.13
